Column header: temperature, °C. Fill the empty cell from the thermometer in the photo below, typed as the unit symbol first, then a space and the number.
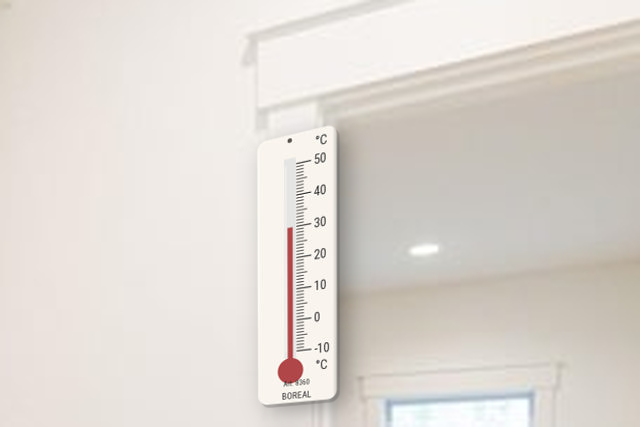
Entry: °C 30
